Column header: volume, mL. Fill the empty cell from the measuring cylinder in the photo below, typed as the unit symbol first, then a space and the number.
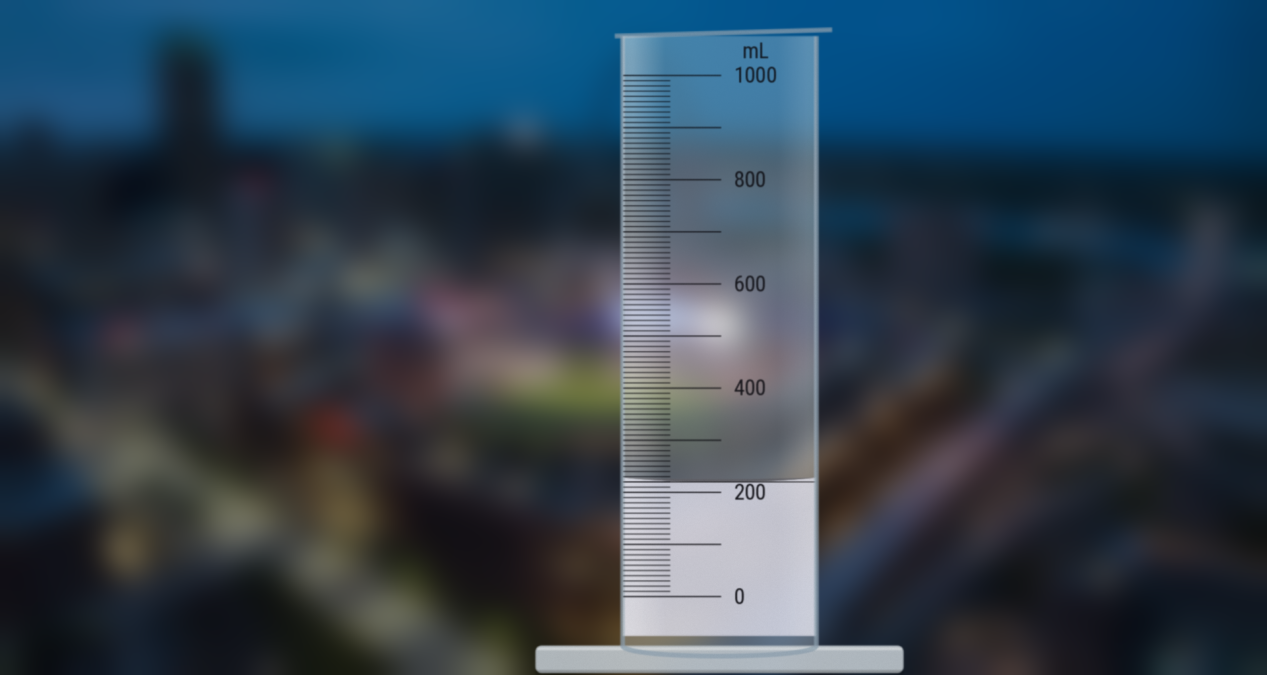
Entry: mL 220
